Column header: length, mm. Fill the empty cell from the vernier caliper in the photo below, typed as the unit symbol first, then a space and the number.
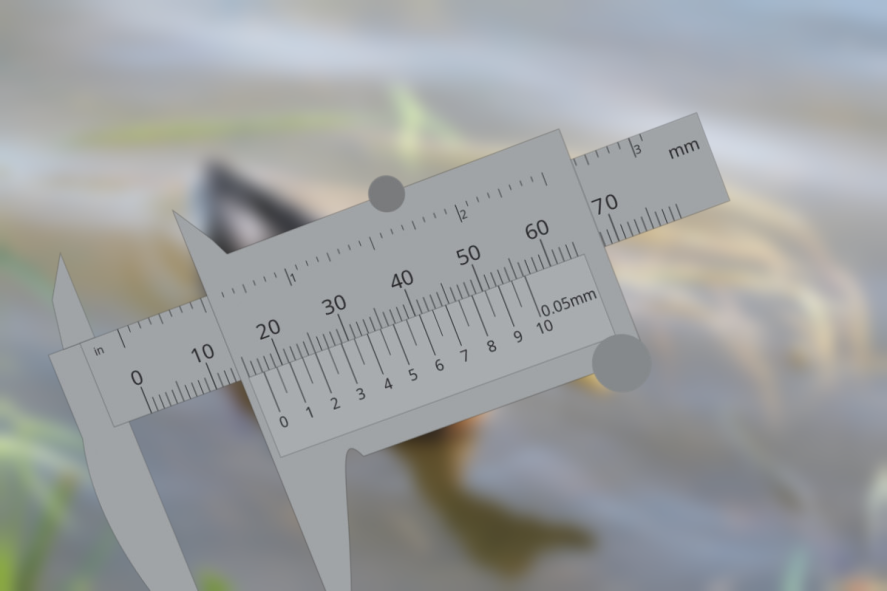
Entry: mm 17.2
